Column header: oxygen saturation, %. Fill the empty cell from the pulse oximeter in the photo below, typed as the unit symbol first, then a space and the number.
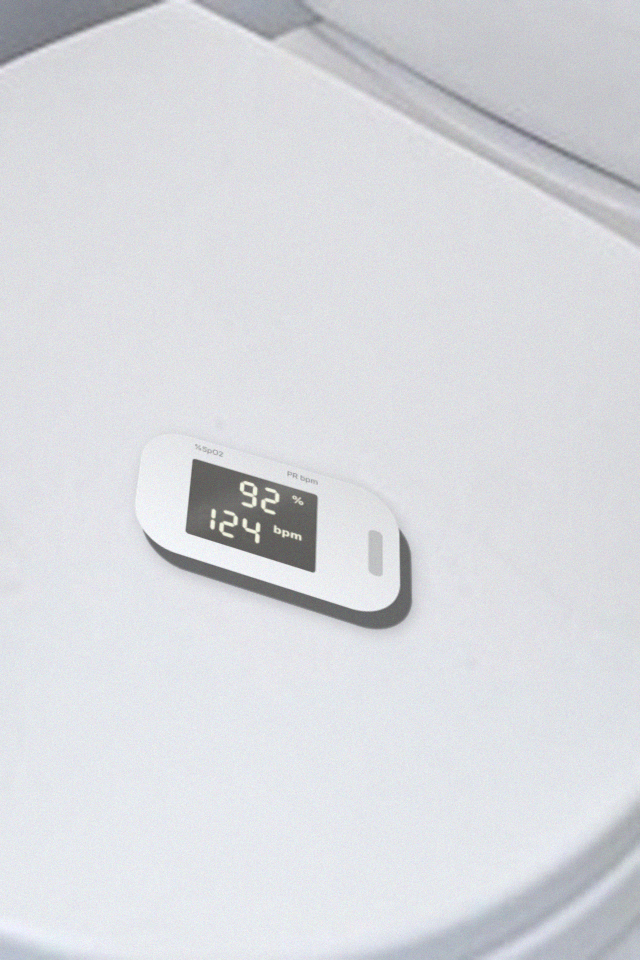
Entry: % 92
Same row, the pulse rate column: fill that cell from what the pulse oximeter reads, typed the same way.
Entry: bpm 124
